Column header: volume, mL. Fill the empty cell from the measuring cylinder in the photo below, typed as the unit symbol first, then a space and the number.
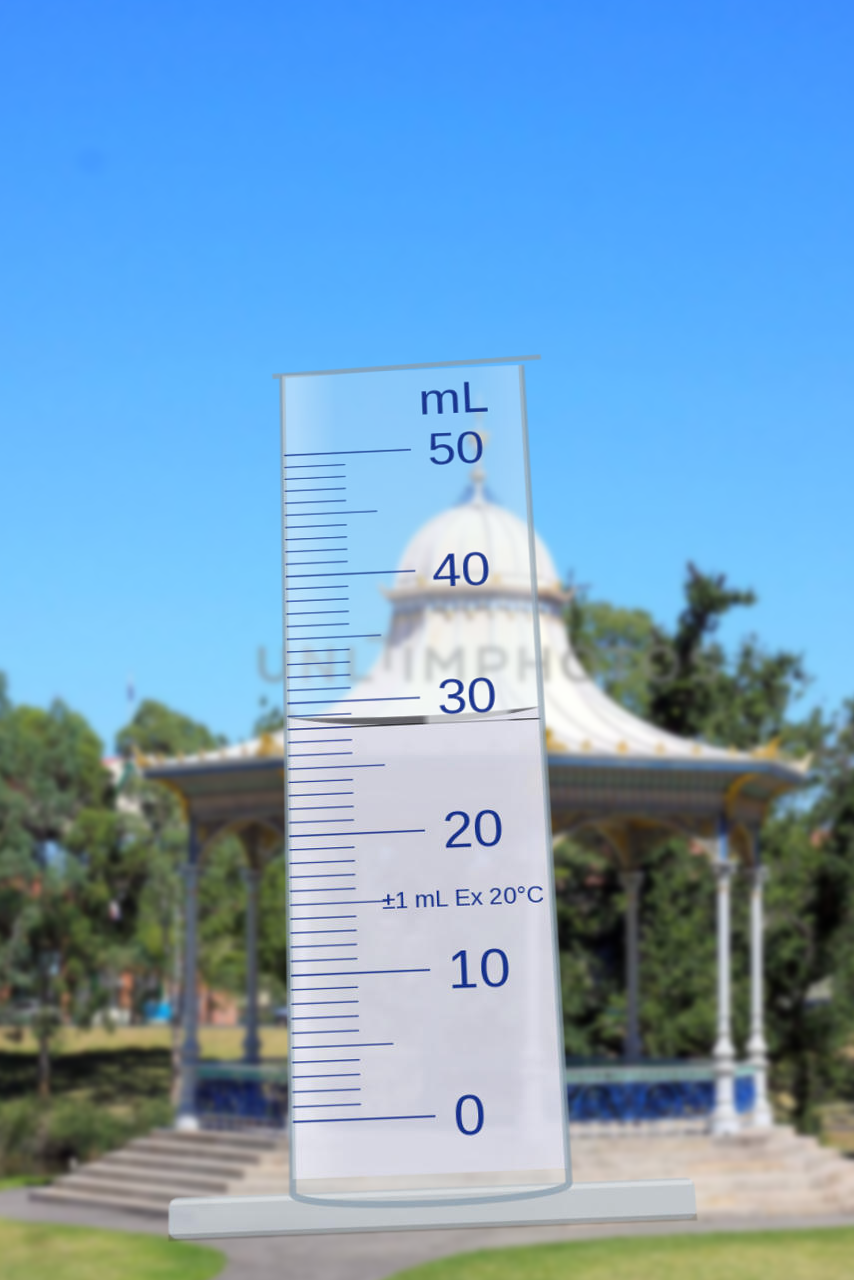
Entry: mL 28
